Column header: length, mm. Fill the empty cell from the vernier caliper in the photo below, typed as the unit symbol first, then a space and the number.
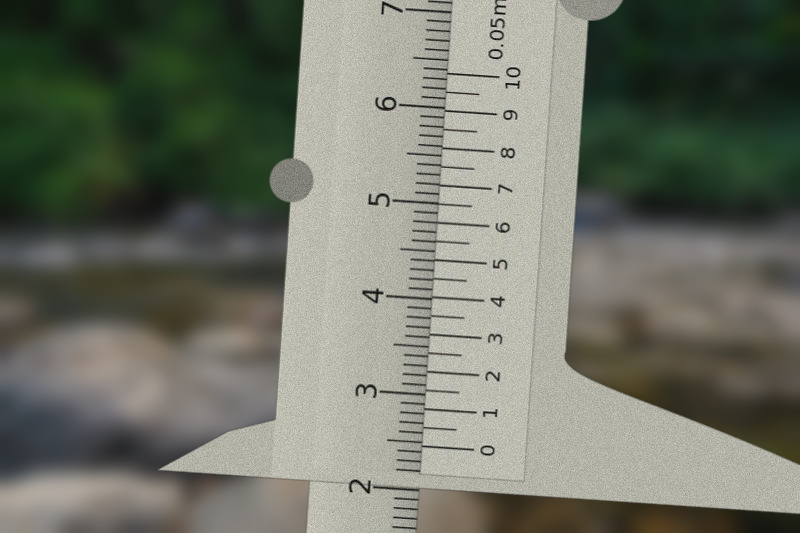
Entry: mm 24.6
